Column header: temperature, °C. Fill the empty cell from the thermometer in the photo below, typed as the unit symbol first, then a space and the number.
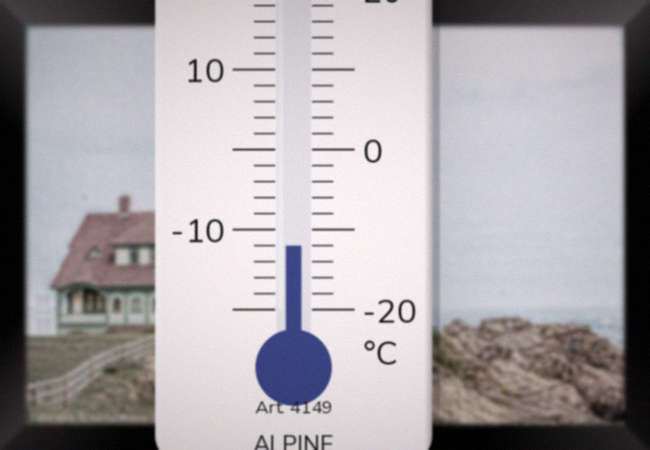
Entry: °C -12
